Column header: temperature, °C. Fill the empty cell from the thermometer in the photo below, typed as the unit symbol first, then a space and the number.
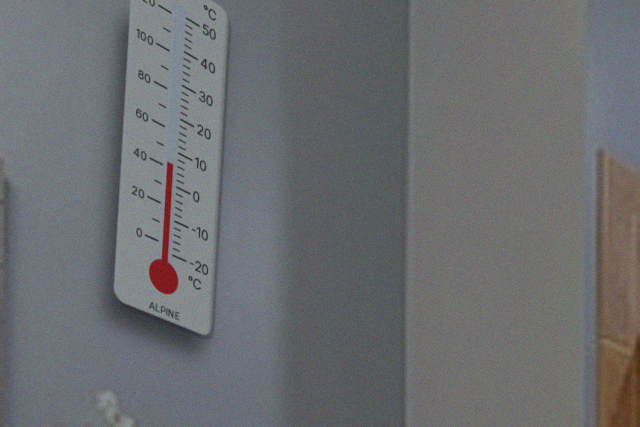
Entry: °C 6
